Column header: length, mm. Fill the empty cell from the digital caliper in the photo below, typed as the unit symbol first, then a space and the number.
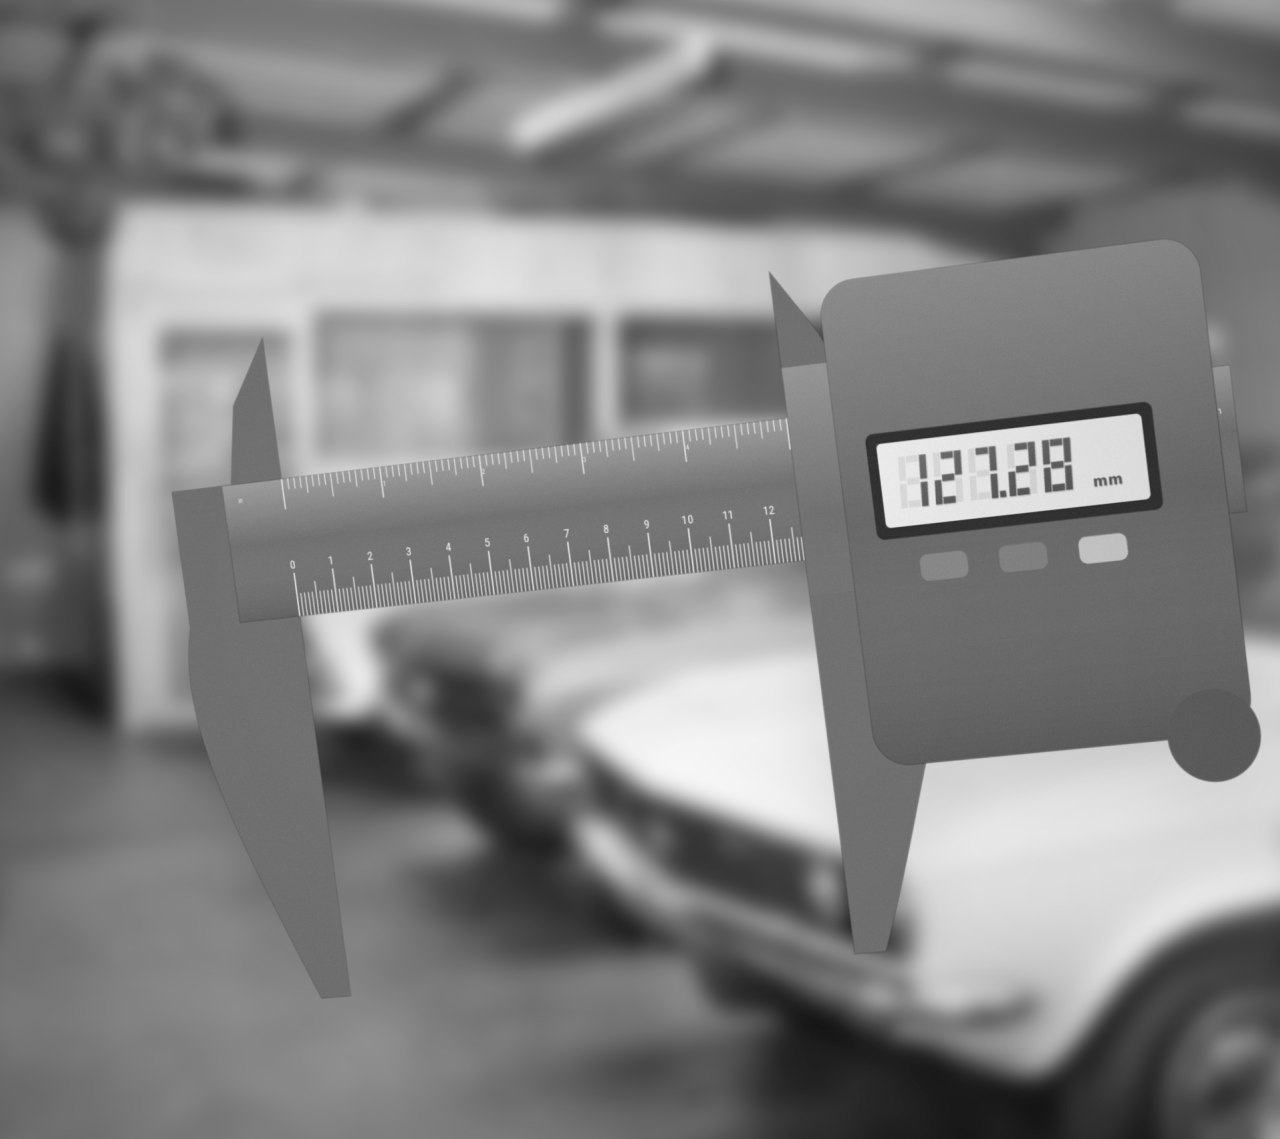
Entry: mm 127.28
